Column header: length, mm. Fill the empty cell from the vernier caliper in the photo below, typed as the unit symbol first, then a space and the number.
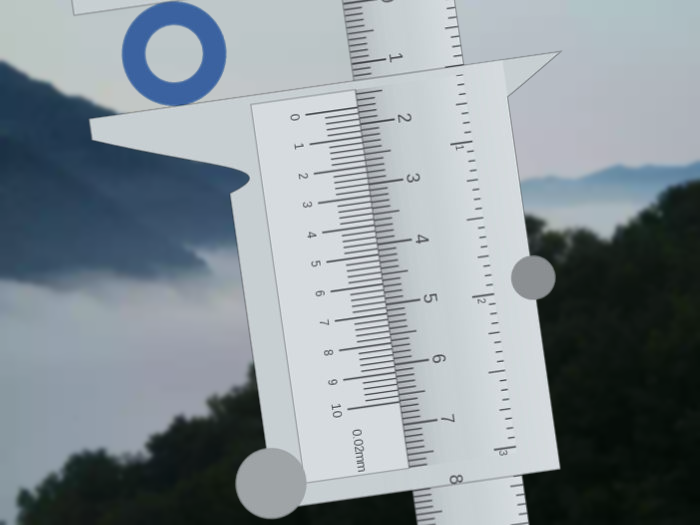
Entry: mm 17.2
